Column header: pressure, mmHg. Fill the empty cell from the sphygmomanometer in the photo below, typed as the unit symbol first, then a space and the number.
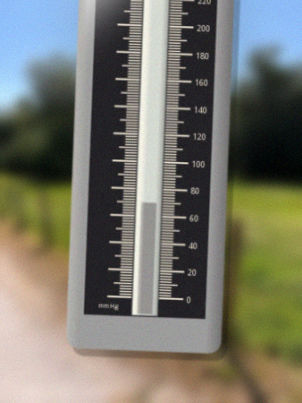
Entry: mmHg 70
